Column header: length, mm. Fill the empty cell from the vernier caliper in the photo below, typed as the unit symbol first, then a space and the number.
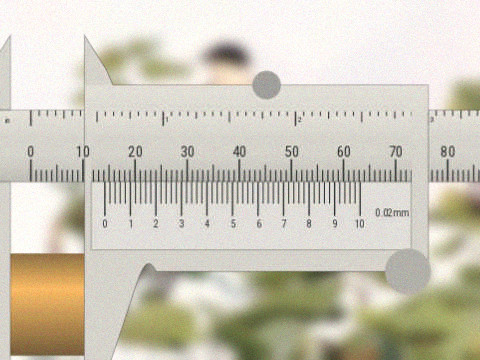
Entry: mm 14.2
